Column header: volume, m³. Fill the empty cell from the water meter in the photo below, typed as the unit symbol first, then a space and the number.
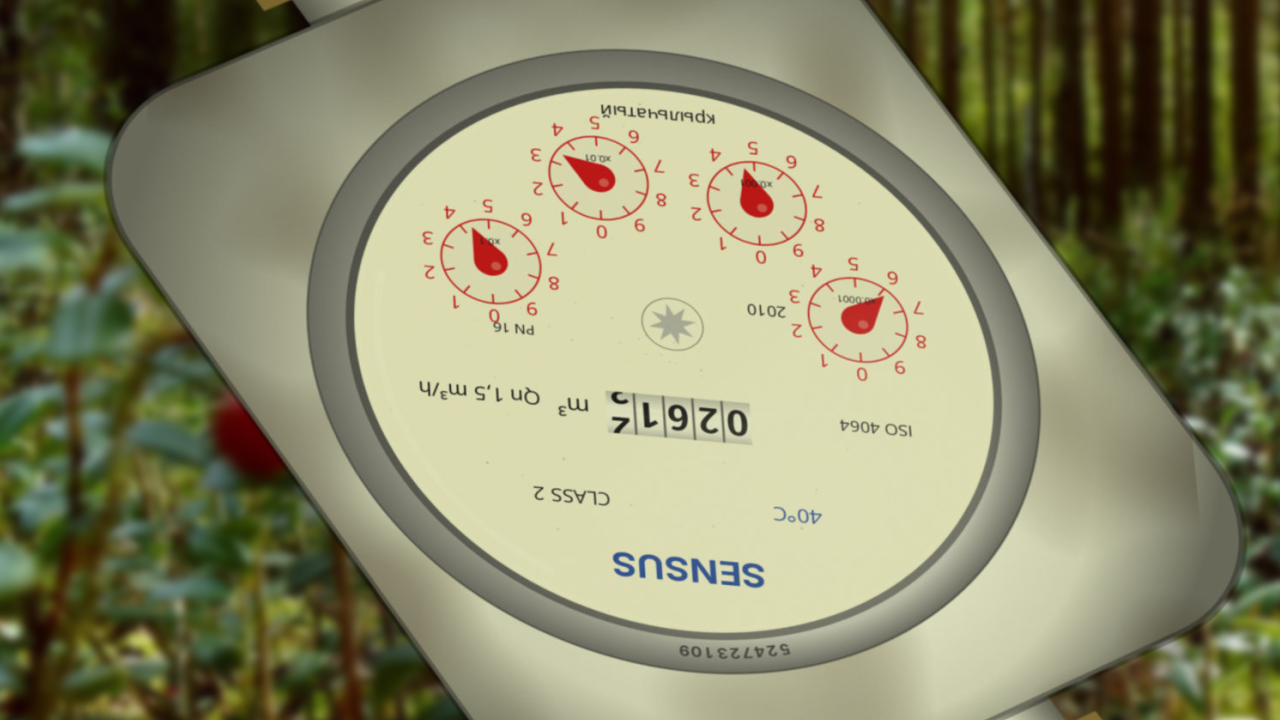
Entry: m³ 2612.4346
